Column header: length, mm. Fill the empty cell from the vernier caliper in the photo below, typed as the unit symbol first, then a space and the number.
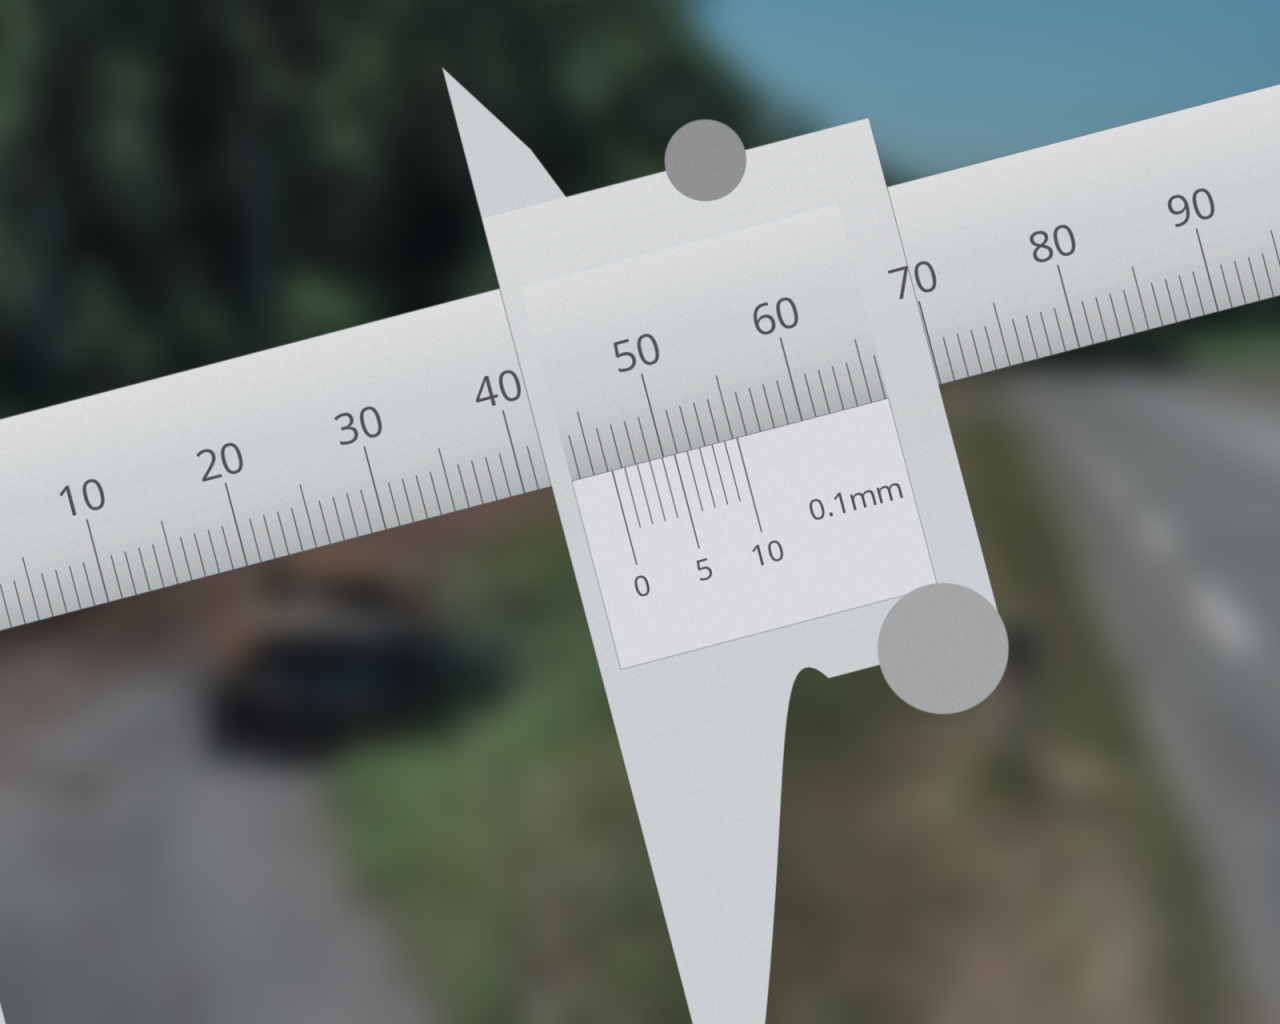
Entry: mm 46.3
